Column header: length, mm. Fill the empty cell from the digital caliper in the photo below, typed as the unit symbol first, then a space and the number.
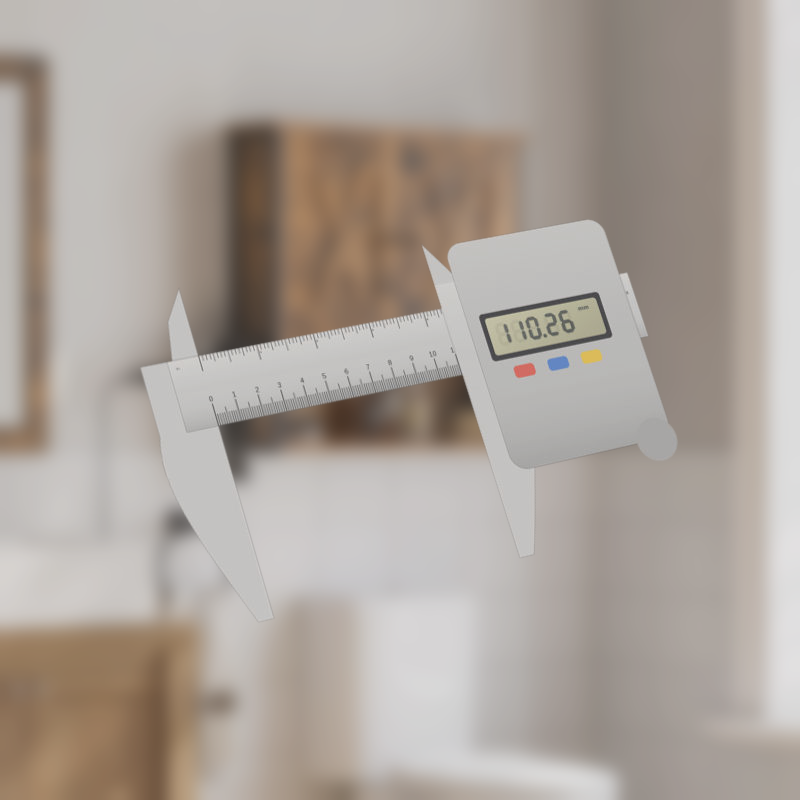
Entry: mm 110.26
